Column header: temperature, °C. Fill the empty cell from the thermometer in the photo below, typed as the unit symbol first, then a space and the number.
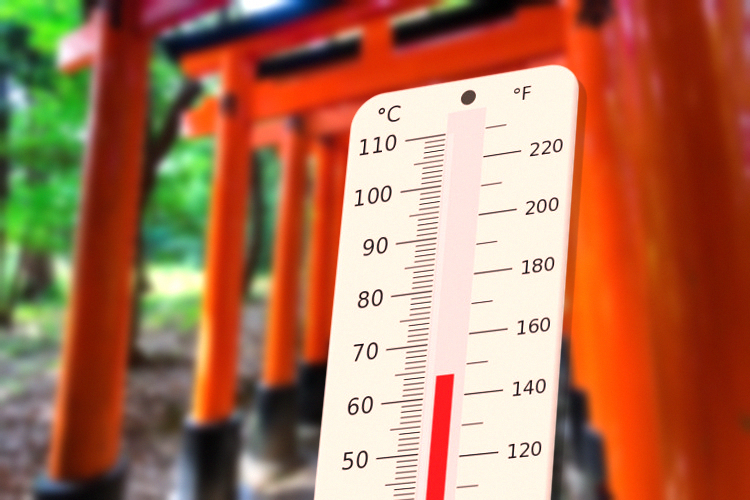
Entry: °C 64
